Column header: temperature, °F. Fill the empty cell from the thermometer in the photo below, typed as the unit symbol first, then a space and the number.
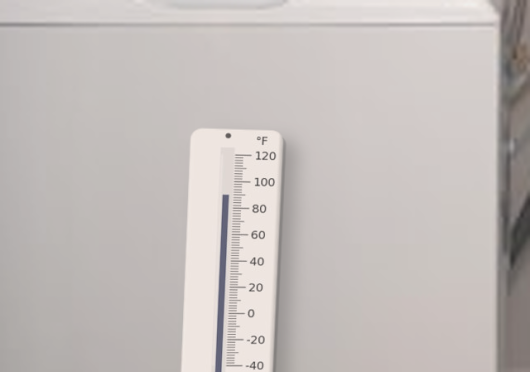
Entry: °F 90
